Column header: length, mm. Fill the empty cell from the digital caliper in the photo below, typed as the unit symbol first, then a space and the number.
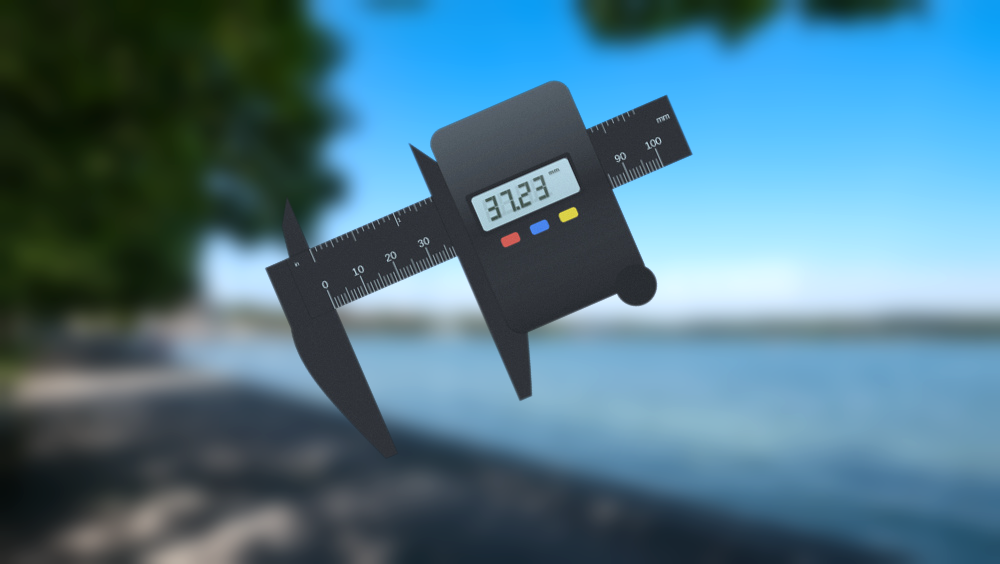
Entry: mm 37.23
